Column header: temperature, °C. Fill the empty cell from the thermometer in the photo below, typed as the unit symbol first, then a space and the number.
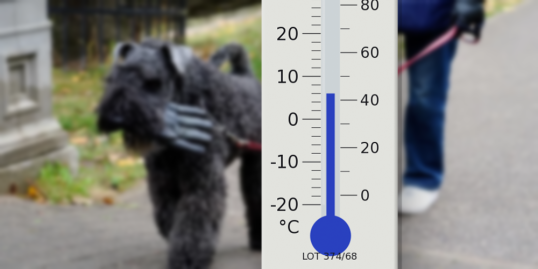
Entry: °C 6
